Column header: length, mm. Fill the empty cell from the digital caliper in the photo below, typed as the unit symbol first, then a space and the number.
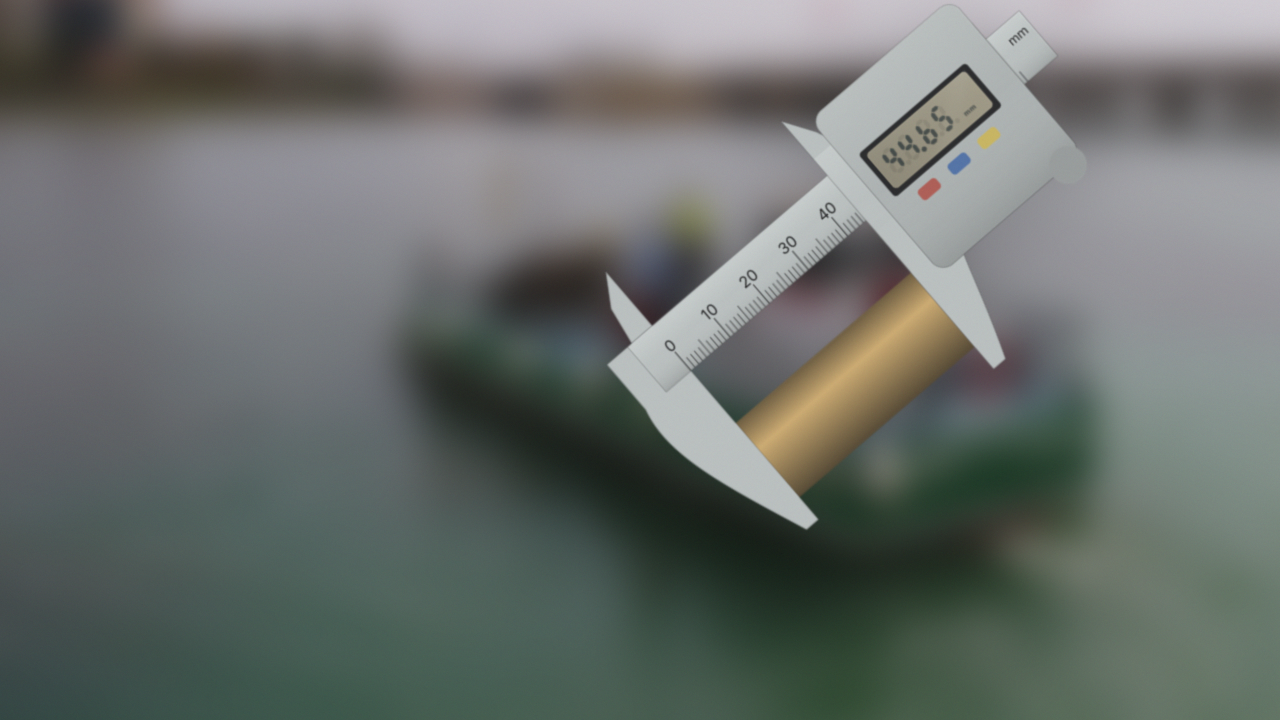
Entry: mm 44.65
